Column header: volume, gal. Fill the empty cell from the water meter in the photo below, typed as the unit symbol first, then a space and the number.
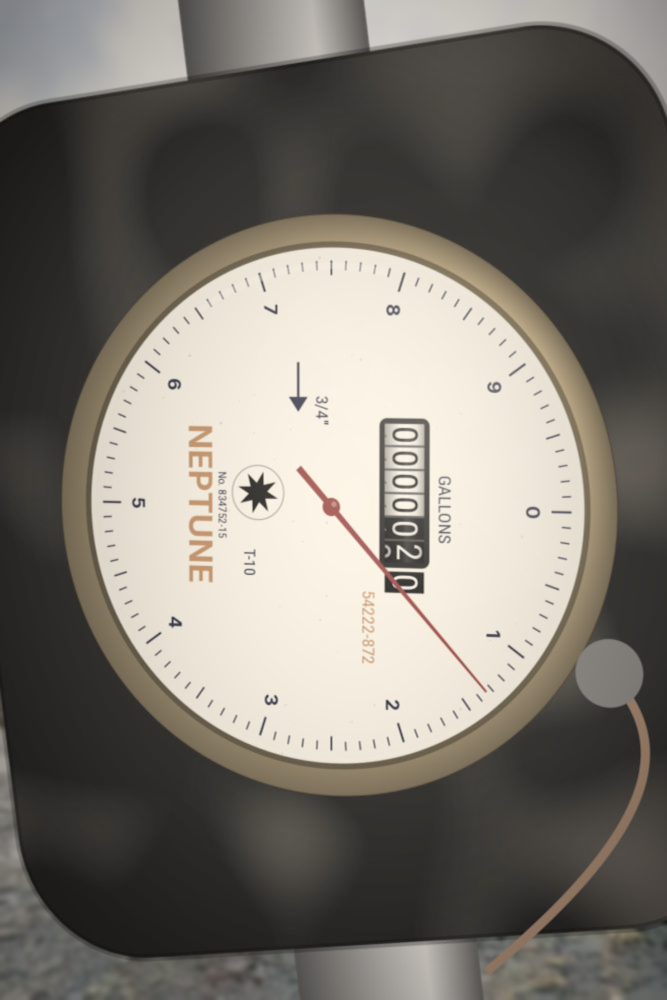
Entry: gal 21.3
